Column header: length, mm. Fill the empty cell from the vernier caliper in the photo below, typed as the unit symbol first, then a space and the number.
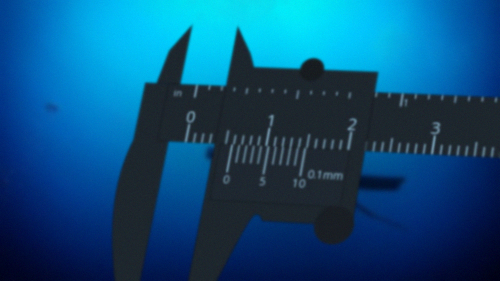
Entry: mm 5.8
